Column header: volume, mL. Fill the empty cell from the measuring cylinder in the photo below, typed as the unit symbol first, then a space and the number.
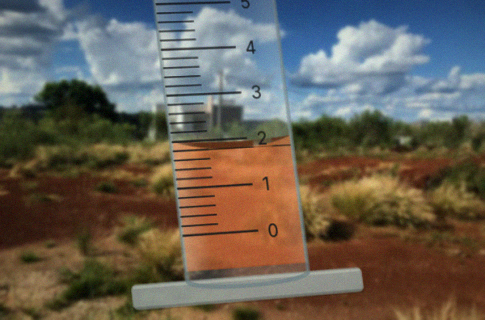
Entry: mL 1.8
